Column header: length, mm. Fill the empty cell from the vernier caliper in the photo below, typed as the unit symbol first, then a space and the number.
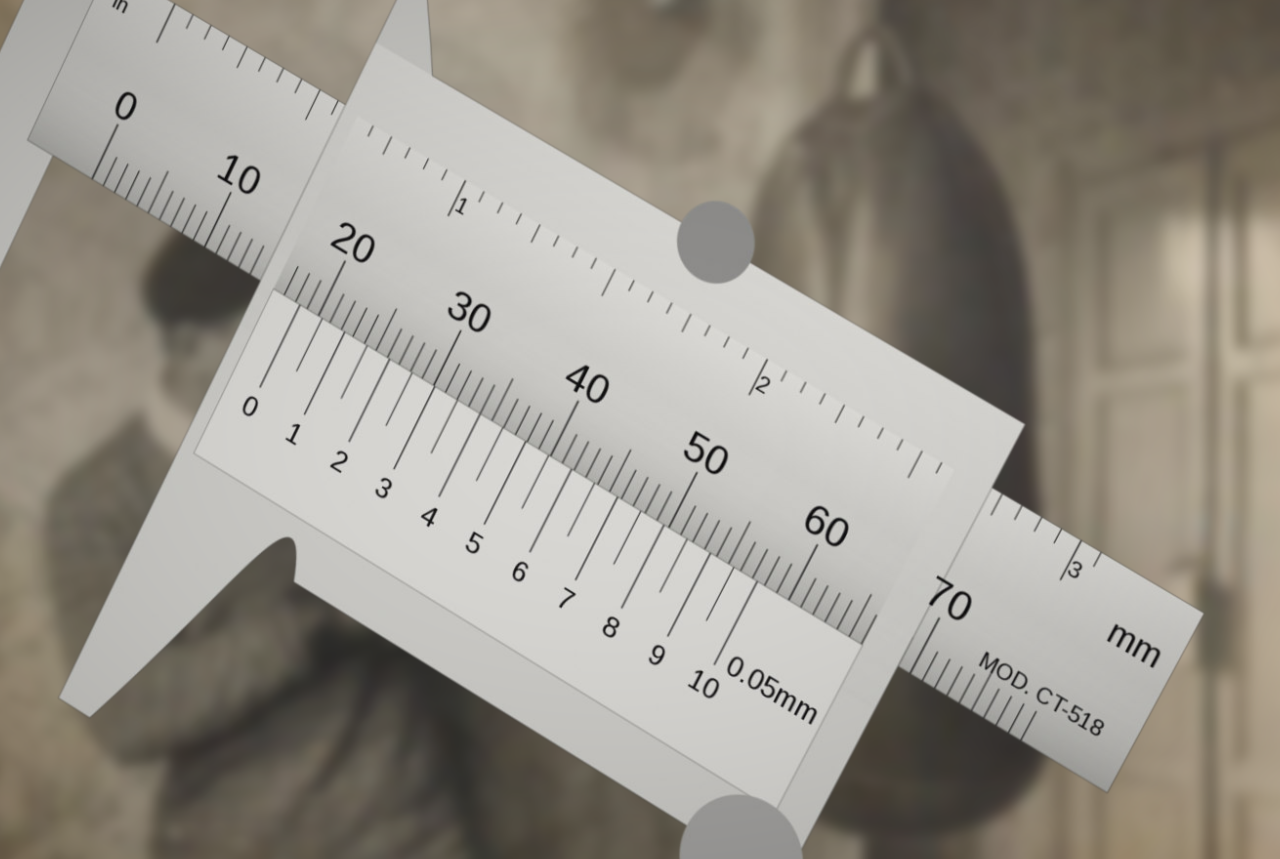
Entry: mm 18.4
